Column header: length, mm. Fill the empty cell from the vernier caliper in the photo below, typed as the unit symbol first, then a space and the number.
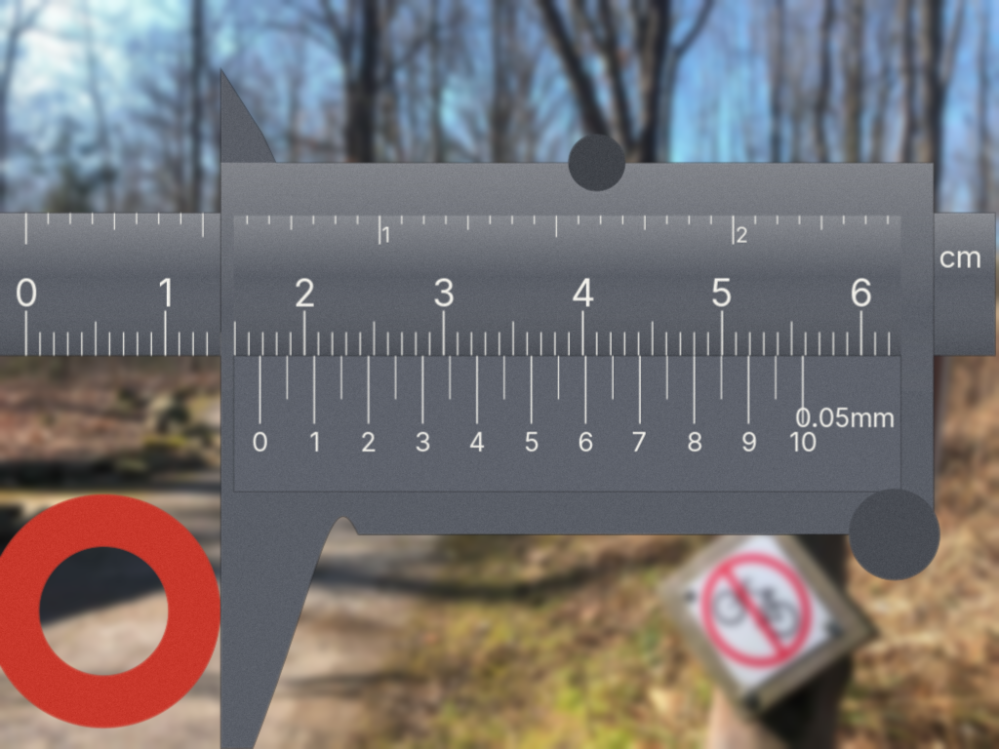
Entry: mm 16.8
